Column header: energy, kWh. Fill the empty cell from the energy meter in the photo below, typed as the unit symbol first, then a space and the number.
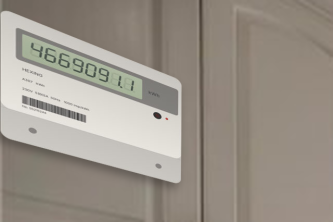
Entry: kWh 4669091.1
